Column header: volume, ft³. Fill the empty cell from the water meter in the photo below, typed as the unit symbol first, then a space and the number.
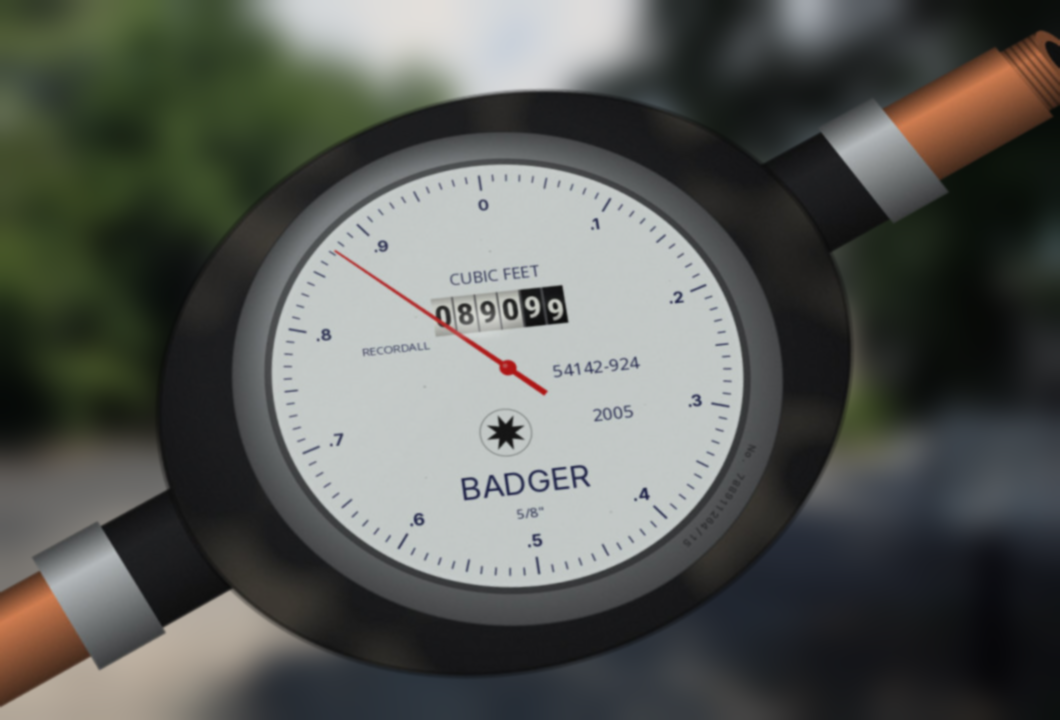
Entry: ft³ 89098.87
